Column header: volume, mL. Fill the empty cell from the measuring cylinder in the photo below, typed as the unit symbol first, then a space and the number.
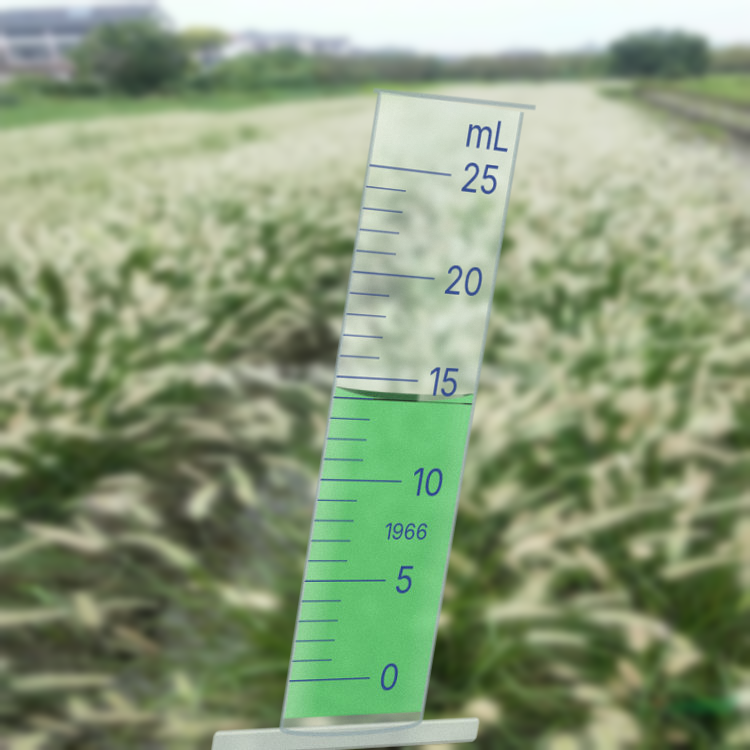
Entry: mL 14
